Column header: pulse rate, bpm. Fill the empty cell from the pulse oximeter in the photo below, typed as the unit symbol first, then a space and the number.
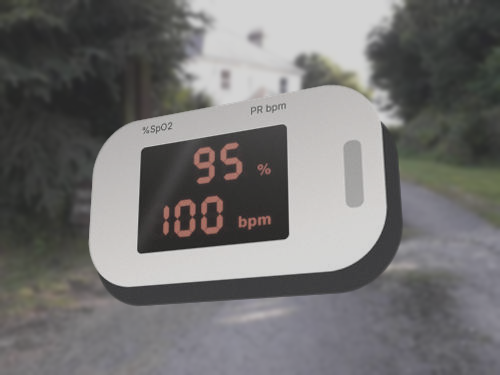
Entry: bpm 100
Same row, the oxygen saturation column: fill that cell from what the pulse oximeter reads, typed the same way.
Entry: % 95
